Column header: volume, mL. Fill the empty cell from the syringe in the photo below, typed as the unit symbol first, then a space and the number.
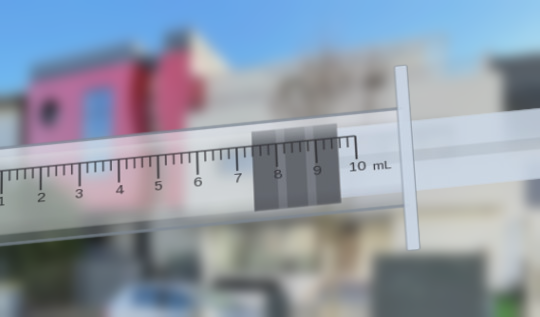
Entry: mL 7.4
